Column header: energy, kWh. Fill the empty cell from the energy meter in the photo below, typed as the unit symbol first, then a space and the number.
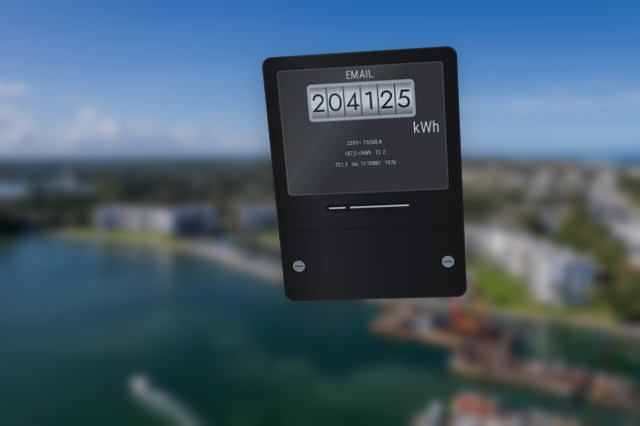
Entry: kWh 204125
